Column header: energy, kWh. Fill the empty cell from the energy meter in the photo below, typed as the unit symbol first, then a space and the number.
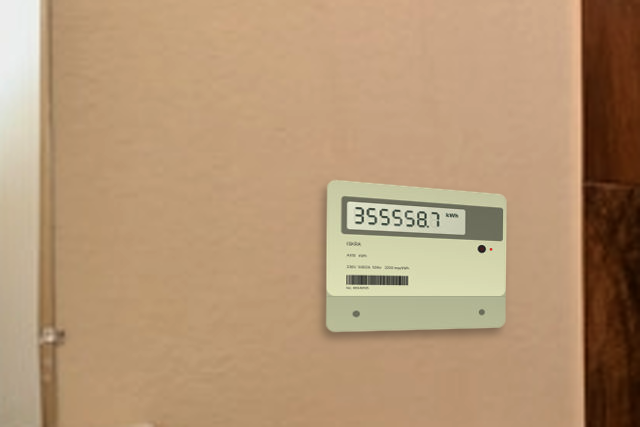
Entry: kWh 355558.7
